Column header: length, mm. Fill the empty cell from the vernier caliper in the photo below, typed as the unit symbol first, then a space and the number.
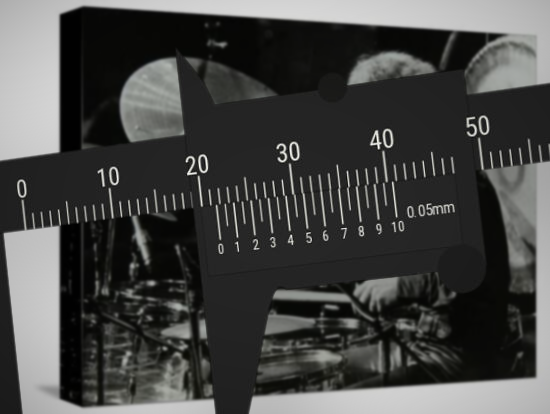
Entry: mm 21.6
